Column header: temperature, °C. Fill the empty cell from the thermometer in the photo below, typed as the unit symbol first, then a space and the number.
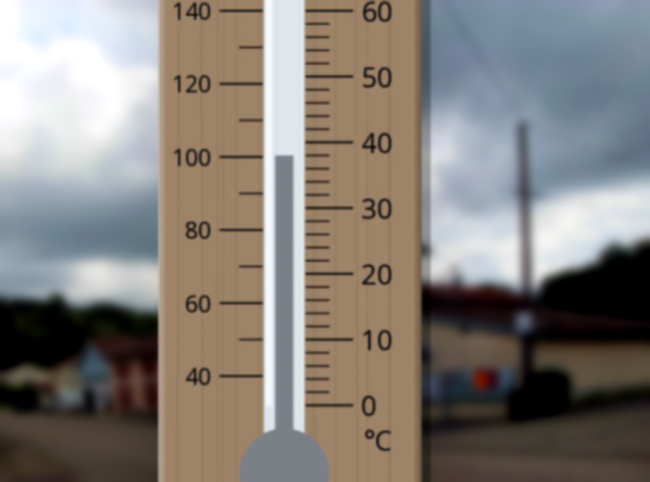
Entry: °C 38
